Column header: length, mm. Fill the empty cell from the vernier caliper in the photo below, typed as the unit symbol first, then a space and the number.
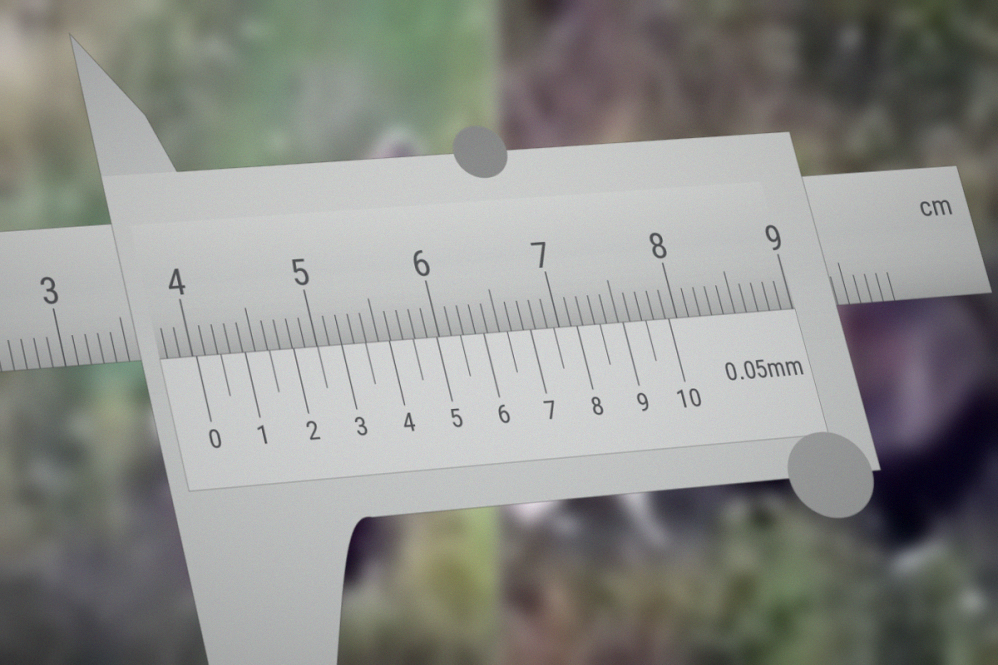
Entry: mm 40.3
